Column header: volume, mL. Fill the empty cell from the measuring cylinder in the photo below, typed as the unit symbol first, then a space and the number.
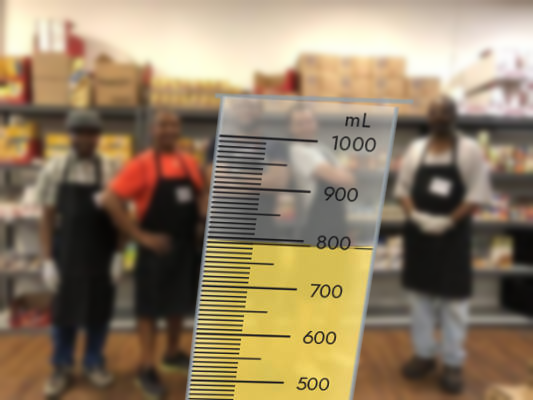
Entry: mL 790
